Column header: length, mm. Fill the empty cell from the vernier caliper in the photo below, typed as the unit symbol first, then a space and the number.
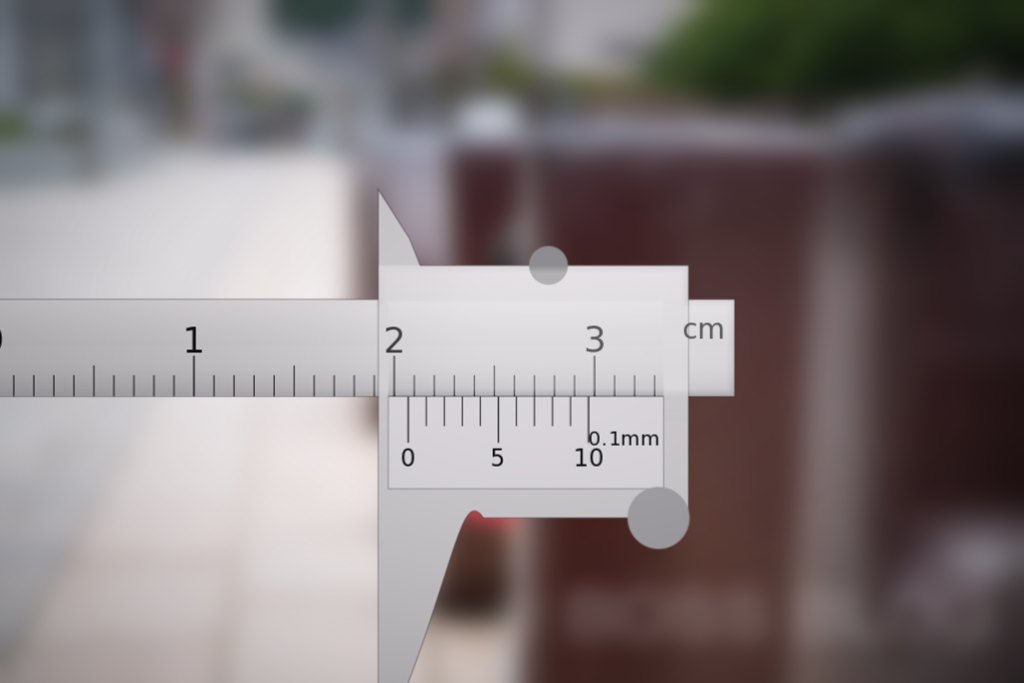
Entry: mm 20.7
